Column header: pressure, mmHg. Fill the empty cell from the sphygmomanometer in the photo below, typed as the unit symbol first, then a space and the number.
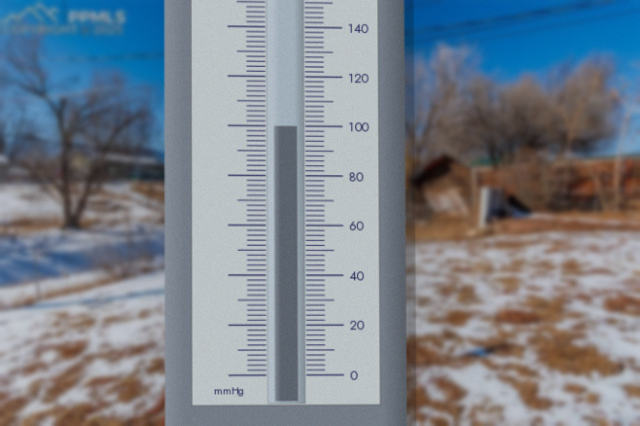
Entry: mmHg 100
